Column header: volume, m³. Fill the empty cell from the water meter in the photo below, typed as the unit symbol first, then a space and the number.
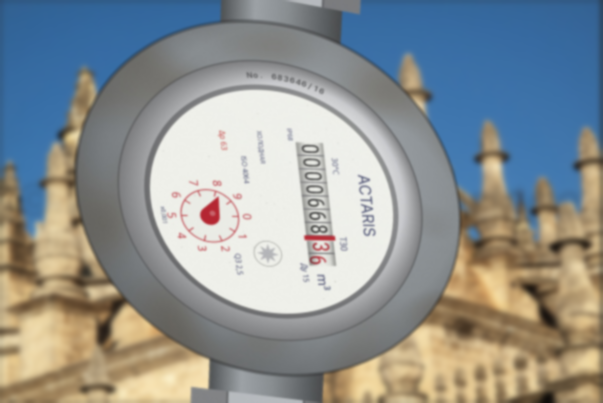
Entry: m³ 668.358
